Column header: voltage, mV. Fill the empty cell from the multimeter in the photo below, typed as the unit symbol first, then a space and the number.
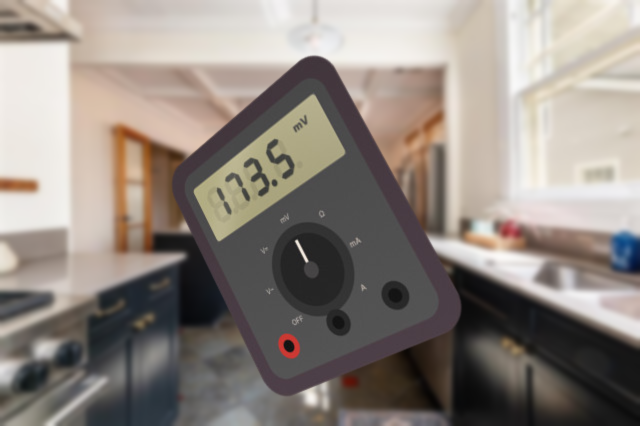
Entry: mV 173.5
